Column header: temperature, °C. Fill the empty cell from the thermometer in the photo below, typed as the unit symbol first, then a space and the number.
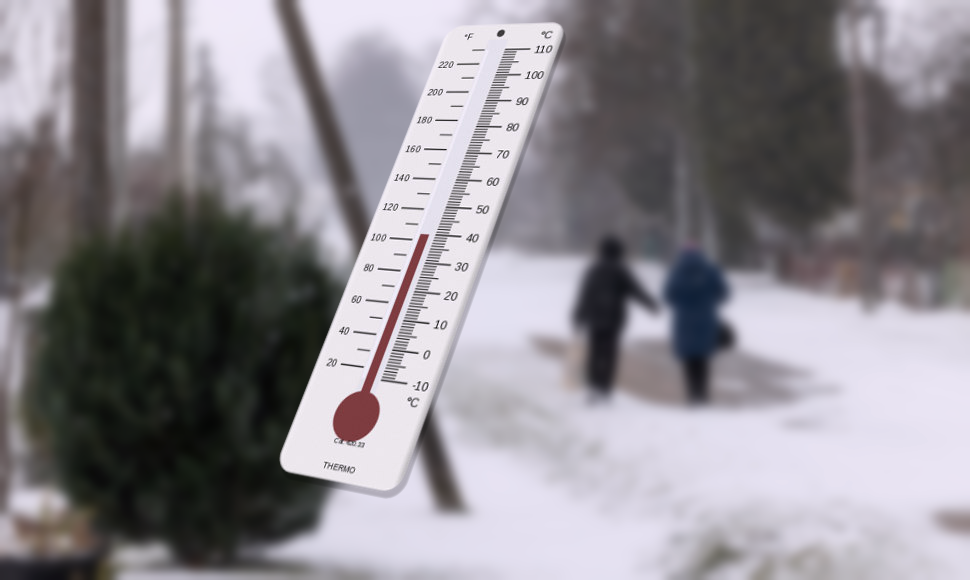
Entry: °C 40
